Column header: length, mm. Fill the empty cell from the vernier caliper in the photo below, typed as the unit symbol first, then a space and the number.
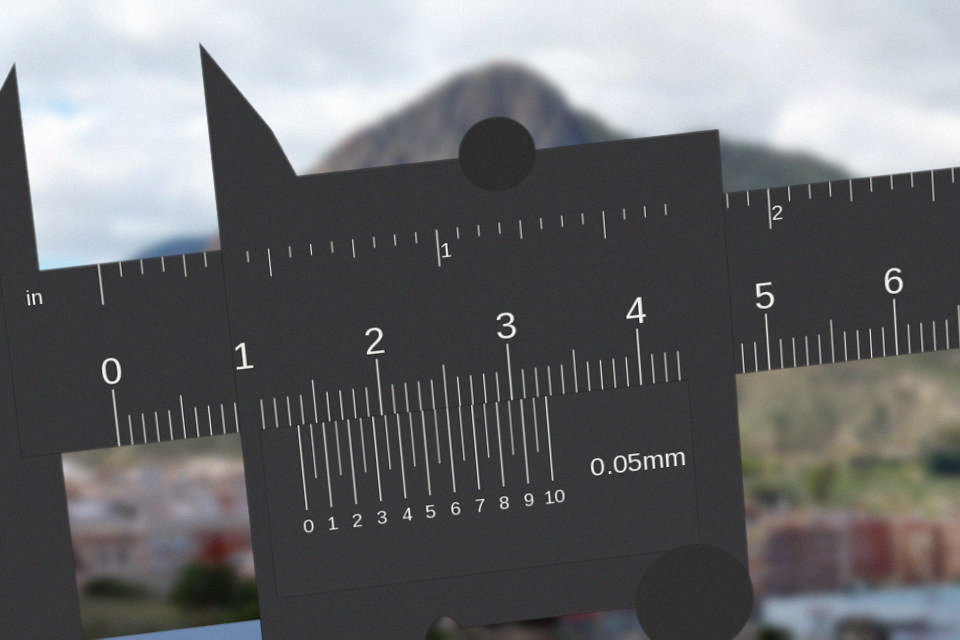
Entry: mm 13.6
